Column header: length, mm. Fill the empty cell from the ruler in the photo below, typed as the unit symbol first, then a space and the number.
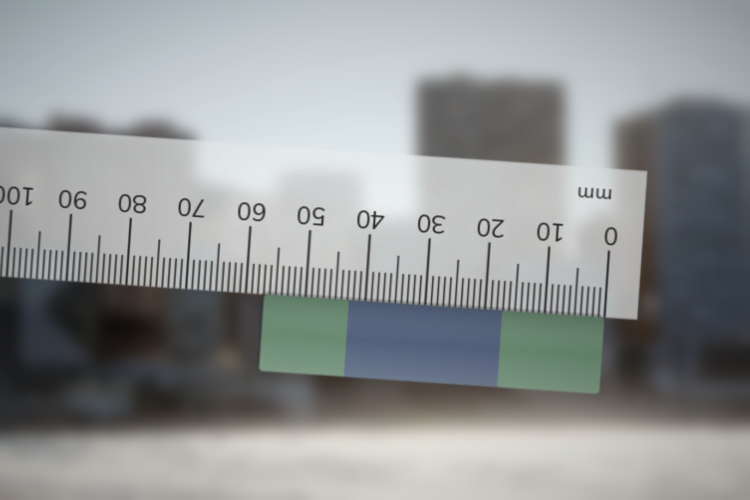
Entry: mm 57
